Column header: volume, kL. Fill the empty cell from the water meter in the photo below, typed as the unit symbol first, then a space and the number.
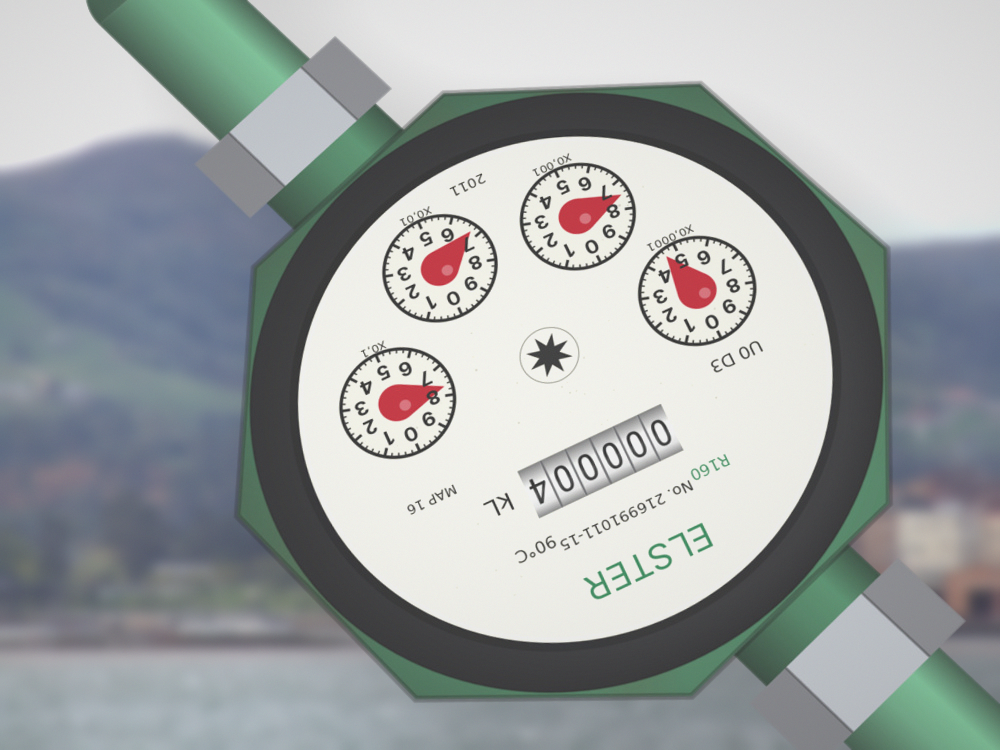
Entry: kL 4.7674
